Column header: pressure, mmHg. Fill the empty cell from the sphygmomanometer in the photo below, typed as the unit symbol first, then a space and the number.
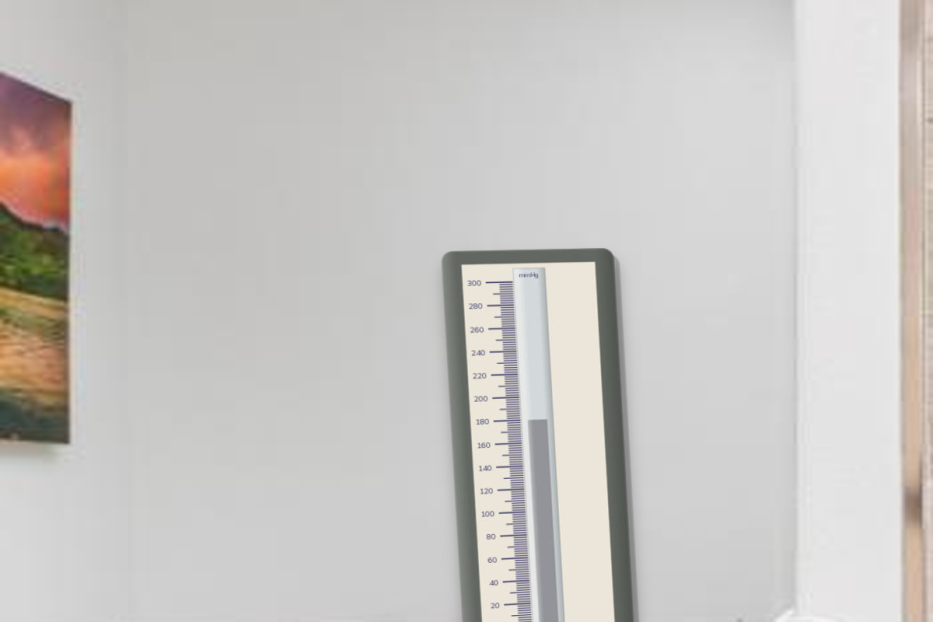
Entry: mmHg 180
